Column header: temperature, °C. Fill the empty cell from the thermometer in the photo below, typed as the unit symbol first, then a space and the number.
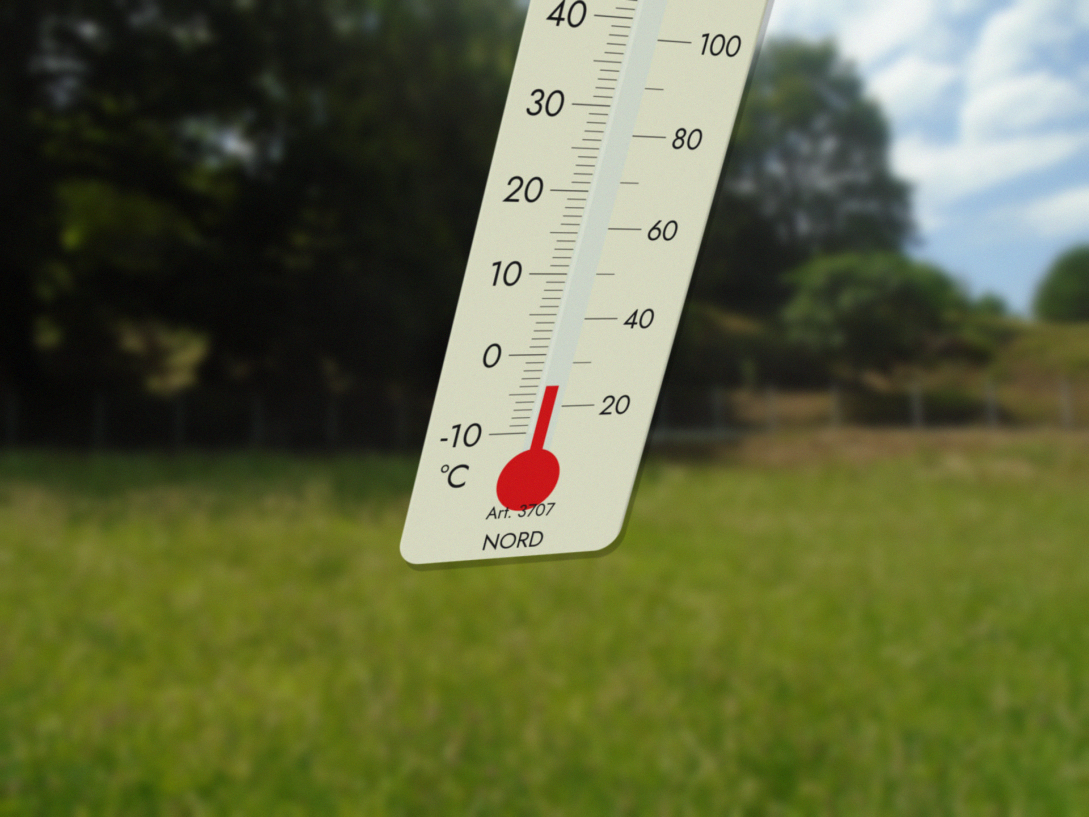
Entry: °C -4
